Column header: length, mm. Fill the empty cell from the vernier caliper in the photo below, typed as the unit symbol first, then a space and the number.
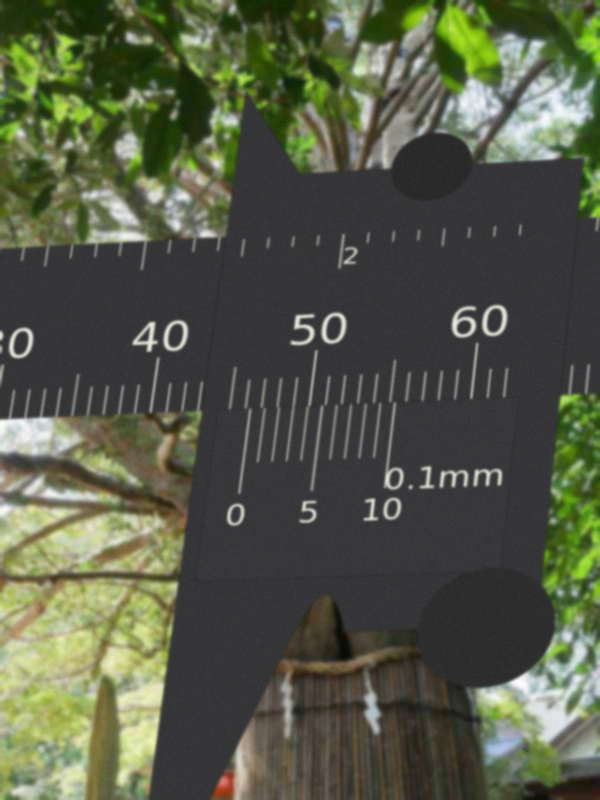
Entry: mm 46.3
